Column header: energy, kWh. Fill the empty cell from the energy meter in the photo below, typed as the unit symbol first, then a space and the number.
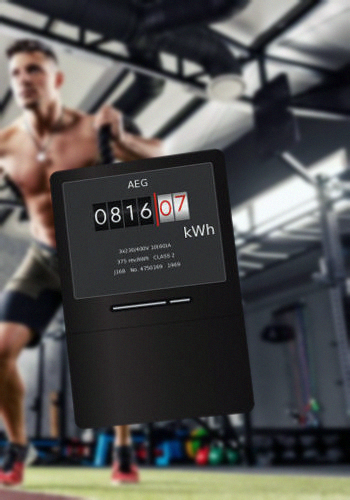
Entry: kWh 816.07
